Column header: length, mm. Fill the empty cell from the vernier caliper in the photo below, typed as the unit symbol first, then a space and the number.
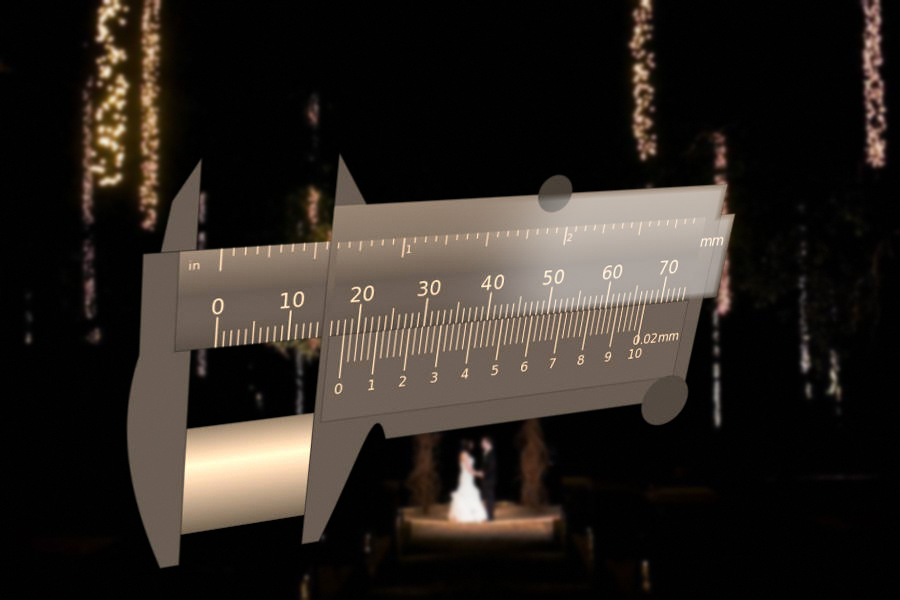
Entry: mm 18.0
